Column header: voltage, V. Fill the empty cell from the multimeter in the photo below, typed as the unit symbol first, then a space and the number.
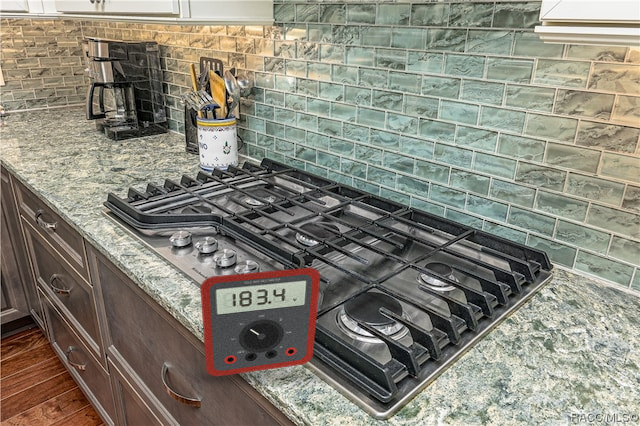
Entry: V 183.4
